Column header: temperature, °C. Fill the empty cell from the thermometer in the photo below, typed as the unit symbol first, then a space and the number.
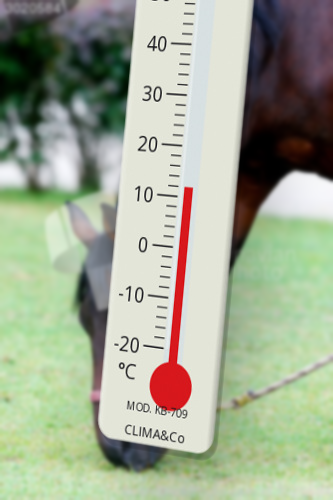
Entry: °C 12
